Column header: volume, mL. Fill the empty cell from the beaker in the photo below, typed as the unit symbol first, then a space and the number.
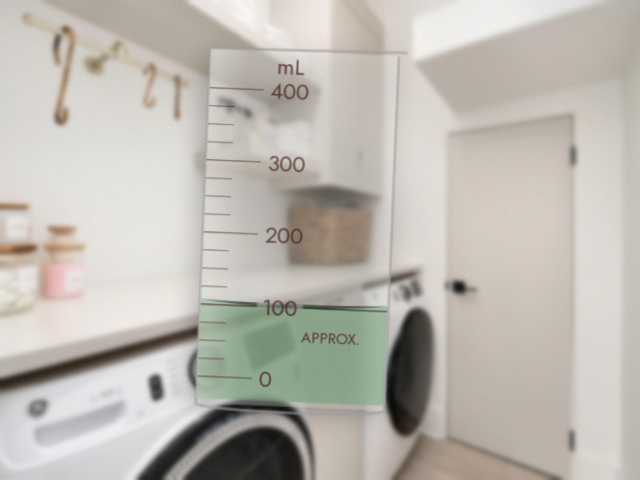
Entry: mL 100
